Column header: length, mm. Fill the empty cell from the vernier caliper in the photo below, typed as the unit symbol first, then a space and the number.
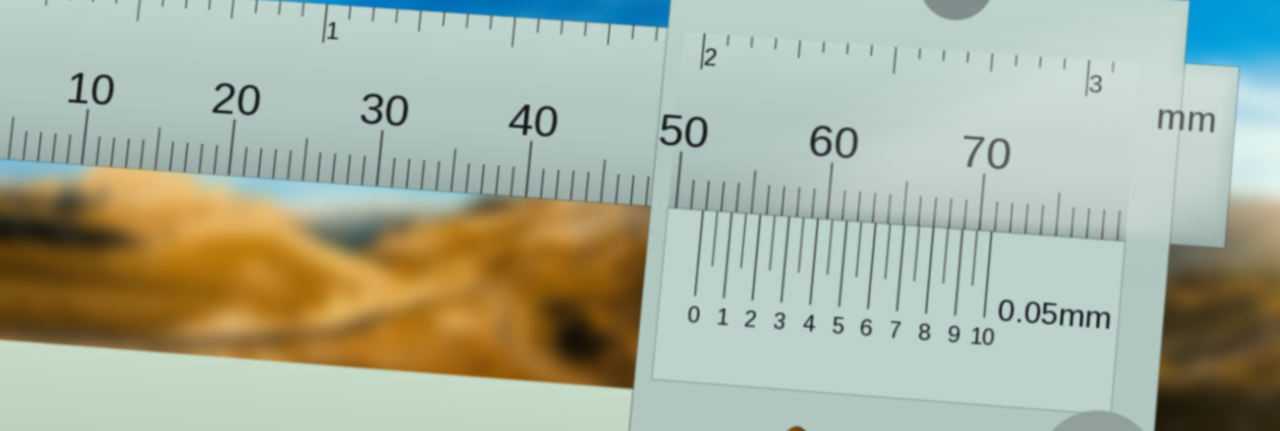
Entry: mm 51.8
